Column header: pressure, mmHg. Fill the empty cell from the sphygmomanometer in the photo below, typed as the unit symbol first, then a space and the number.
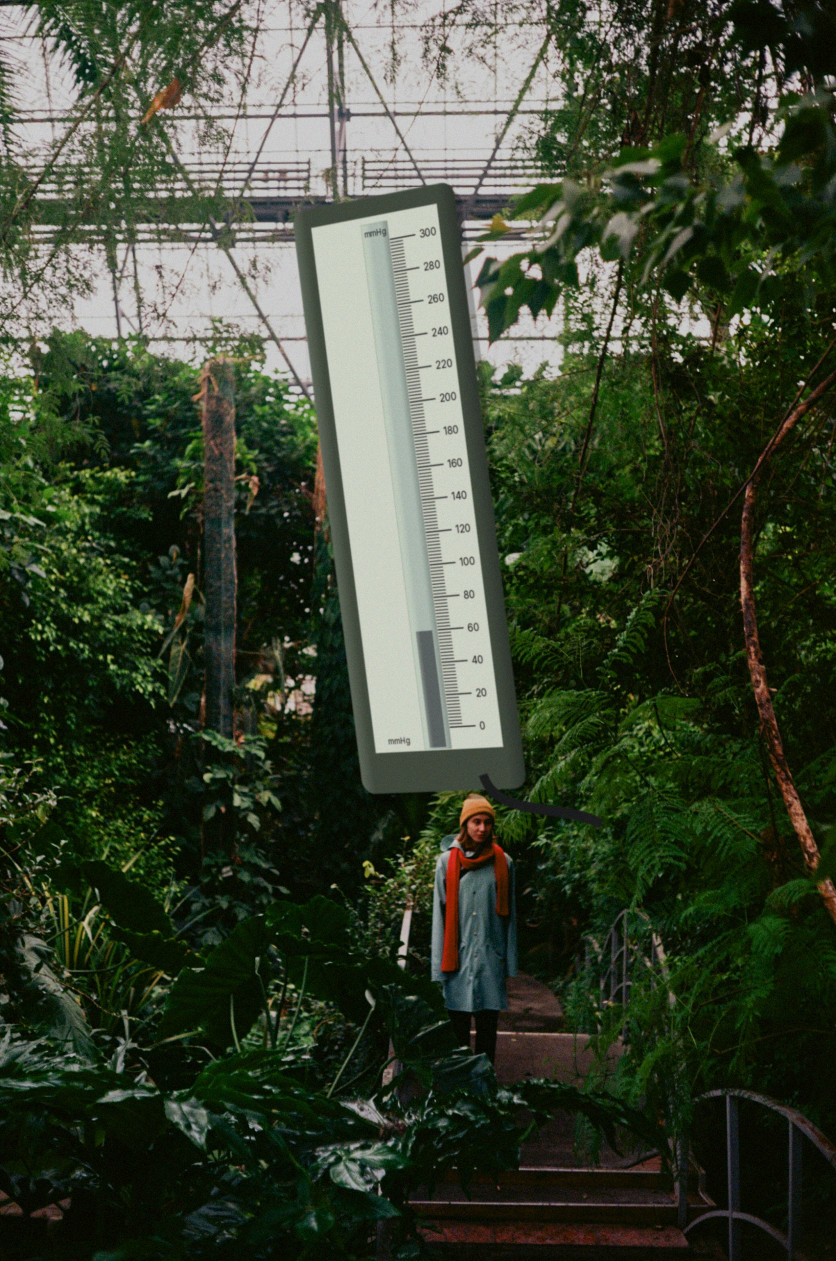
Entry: mmHg 60
